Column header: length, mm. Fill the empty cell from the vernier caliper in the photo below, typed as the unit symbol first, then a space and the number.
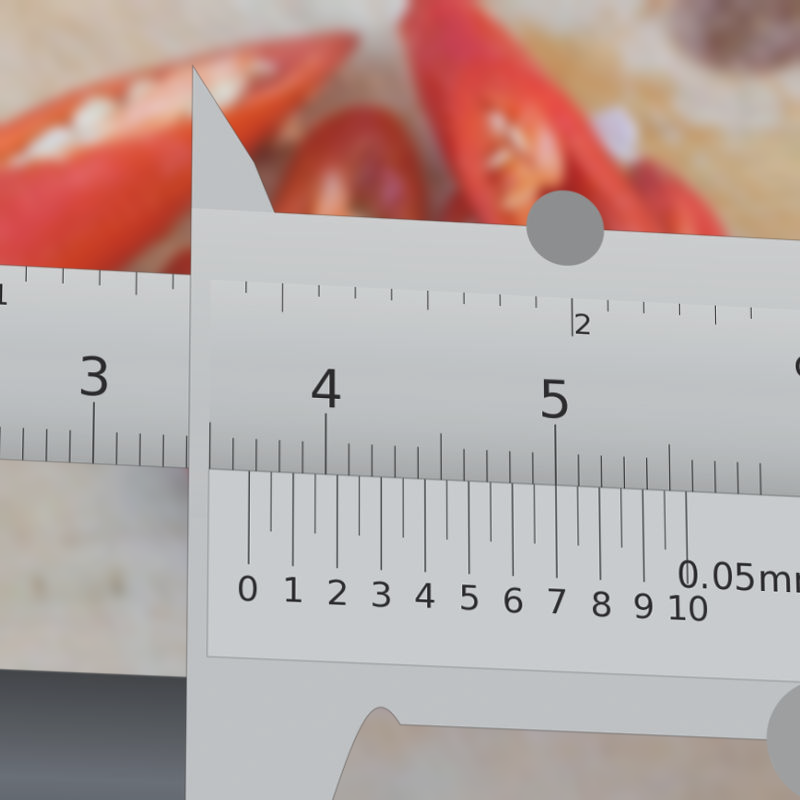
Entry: mm 36.70
